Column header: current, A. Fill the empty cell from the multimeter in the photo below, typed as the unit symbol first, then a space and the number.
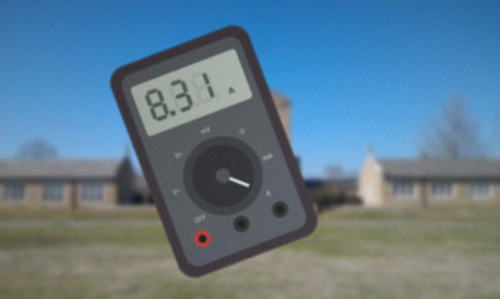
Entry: A 8.31
